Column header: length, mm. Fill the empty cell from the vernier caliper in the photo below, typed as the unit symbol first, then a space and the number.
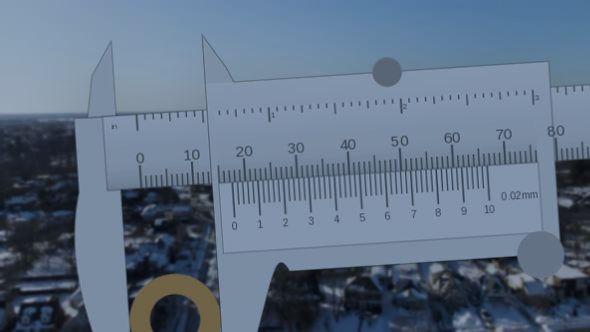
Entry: mm 17.5
